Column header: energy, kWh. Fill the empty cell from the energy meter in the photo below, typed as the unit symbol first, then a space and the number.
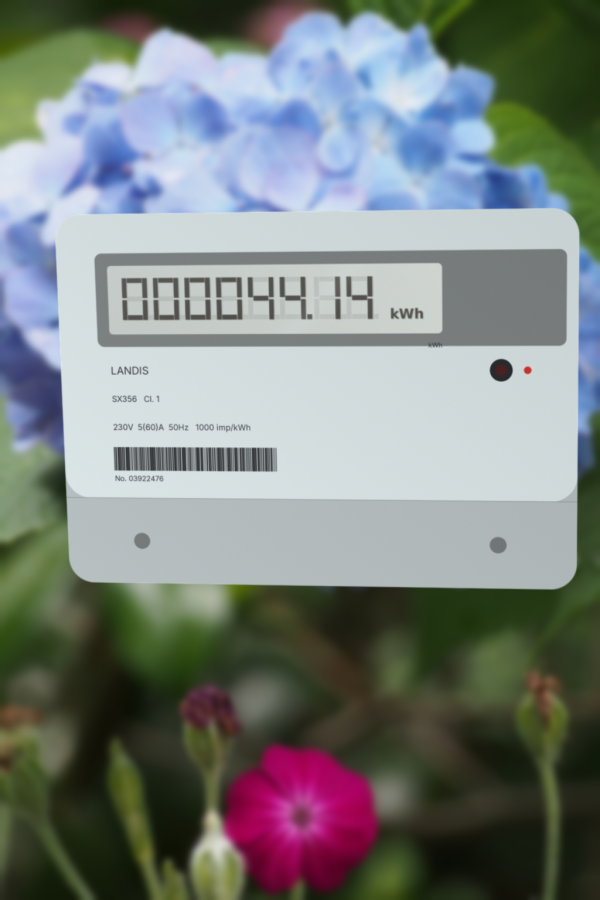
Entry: kWh 44.14
